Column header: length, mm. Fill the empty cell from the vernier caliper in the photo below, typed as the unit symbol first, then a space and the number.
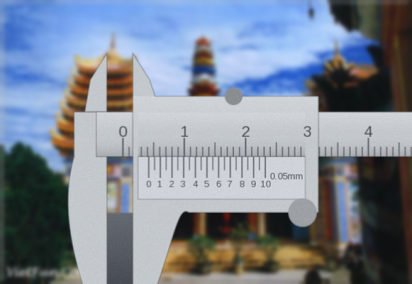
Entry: mm 4.2
